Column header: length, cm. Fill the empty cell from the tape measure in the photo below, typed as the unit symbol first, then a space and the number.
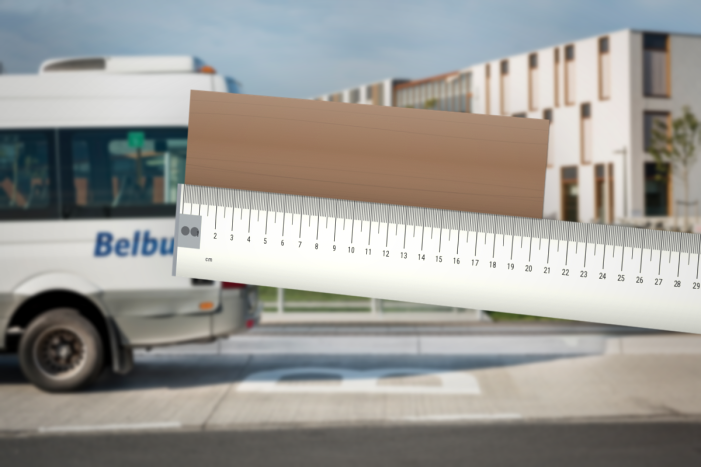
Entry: cm 20.5
